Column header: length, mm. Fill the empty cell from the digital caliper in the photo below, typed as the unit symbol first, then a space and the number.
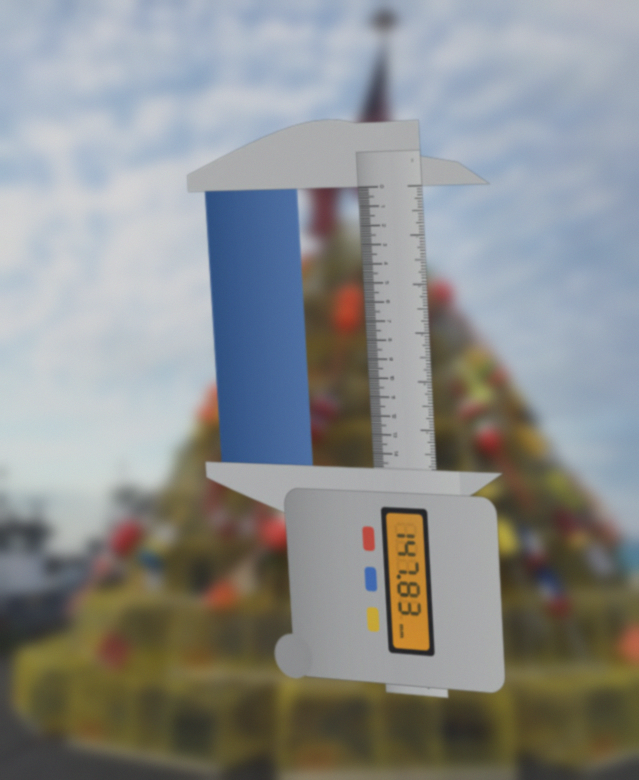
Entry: mm 147.83
